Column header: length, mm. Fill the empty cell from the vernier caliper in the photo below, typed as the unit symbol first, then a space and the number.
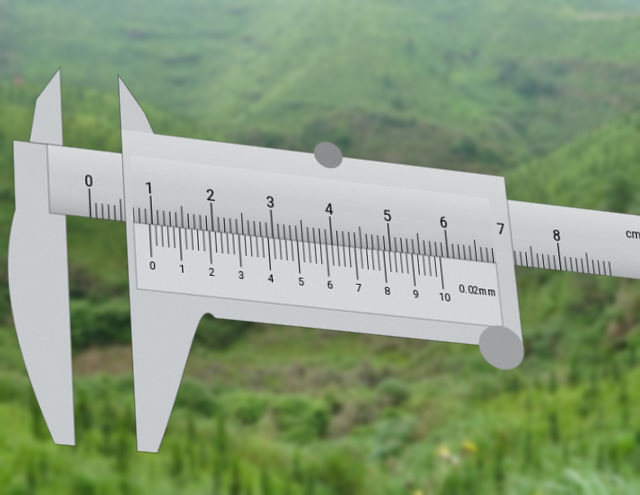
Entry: mm 9.6
